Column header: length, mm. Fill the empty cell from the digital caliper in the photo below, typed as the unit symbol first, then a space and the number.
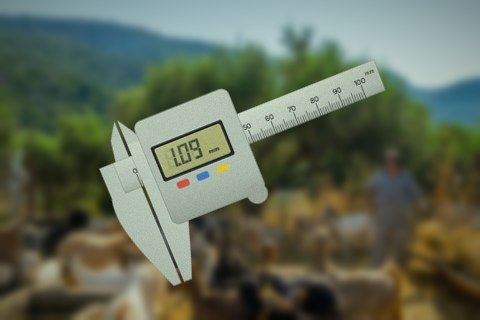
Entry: mm 1.09
